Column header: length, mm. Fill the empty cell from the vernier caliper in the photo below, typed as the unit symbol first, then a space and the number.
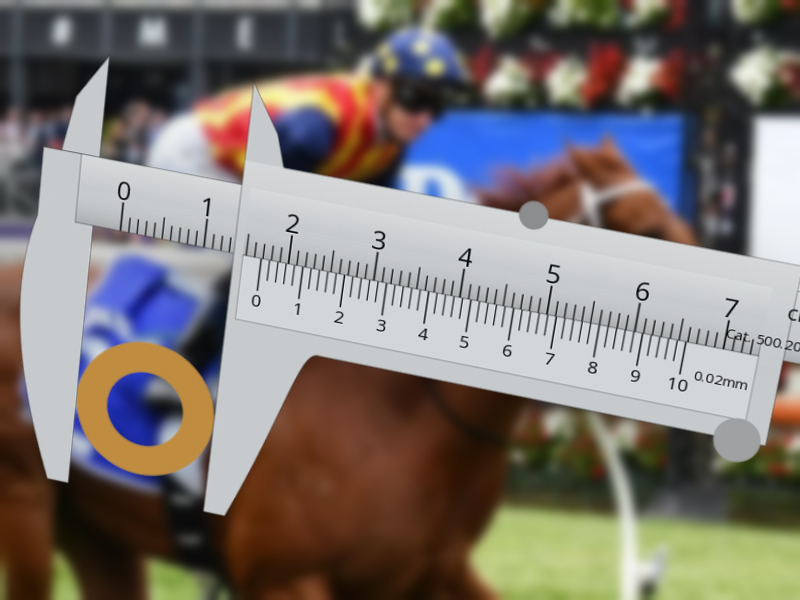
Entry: mm 16.8
